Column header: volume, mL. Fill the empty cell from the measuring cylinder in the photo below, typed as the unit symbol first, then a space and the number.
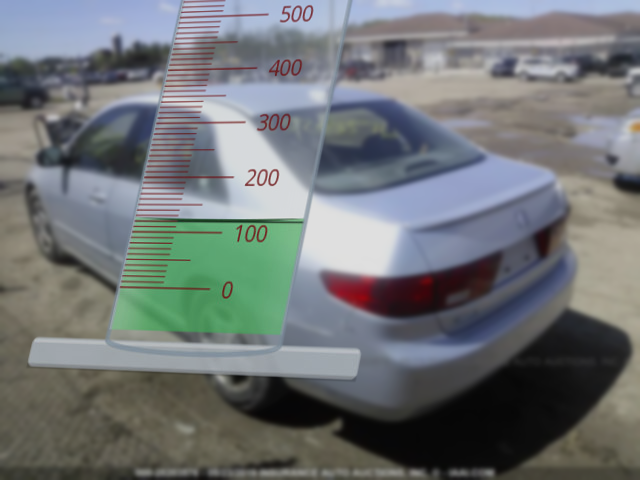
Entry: mL 120
